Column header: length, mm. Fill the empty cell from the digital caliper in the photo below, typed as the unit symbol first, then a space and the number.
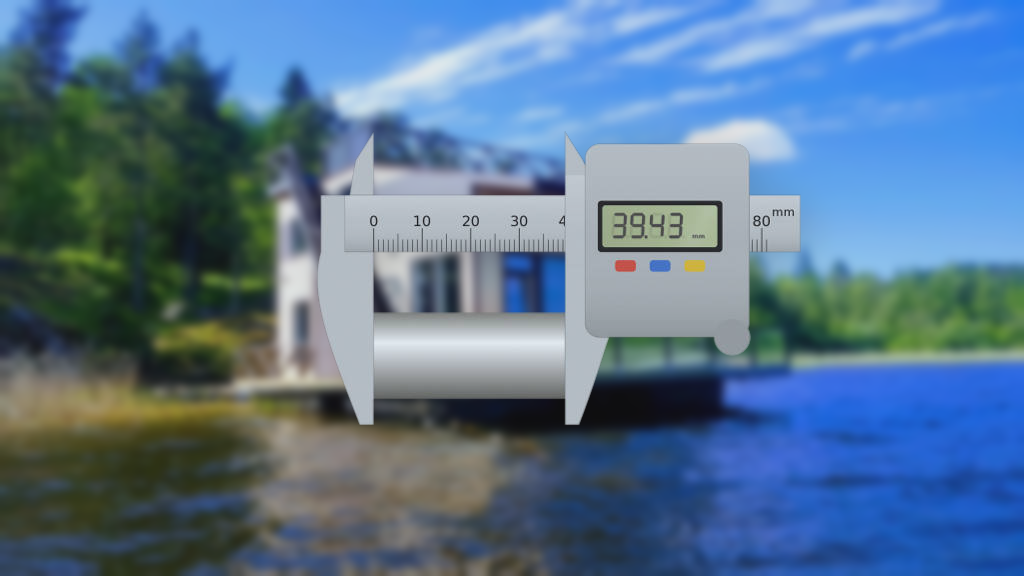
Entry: mm 39.43
